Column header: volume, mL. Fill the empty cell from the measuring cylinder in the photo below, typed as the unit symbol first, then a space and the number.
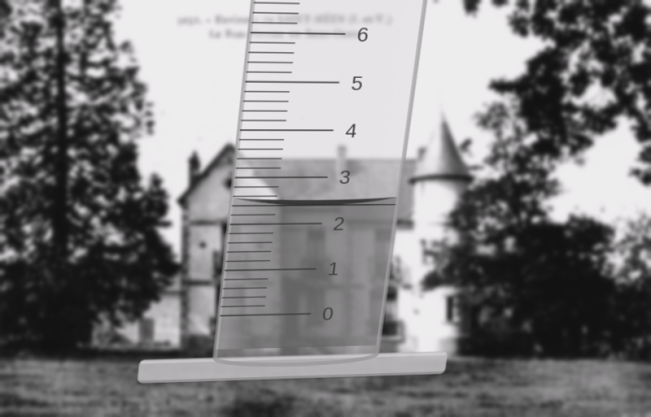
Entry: mL 2.4
